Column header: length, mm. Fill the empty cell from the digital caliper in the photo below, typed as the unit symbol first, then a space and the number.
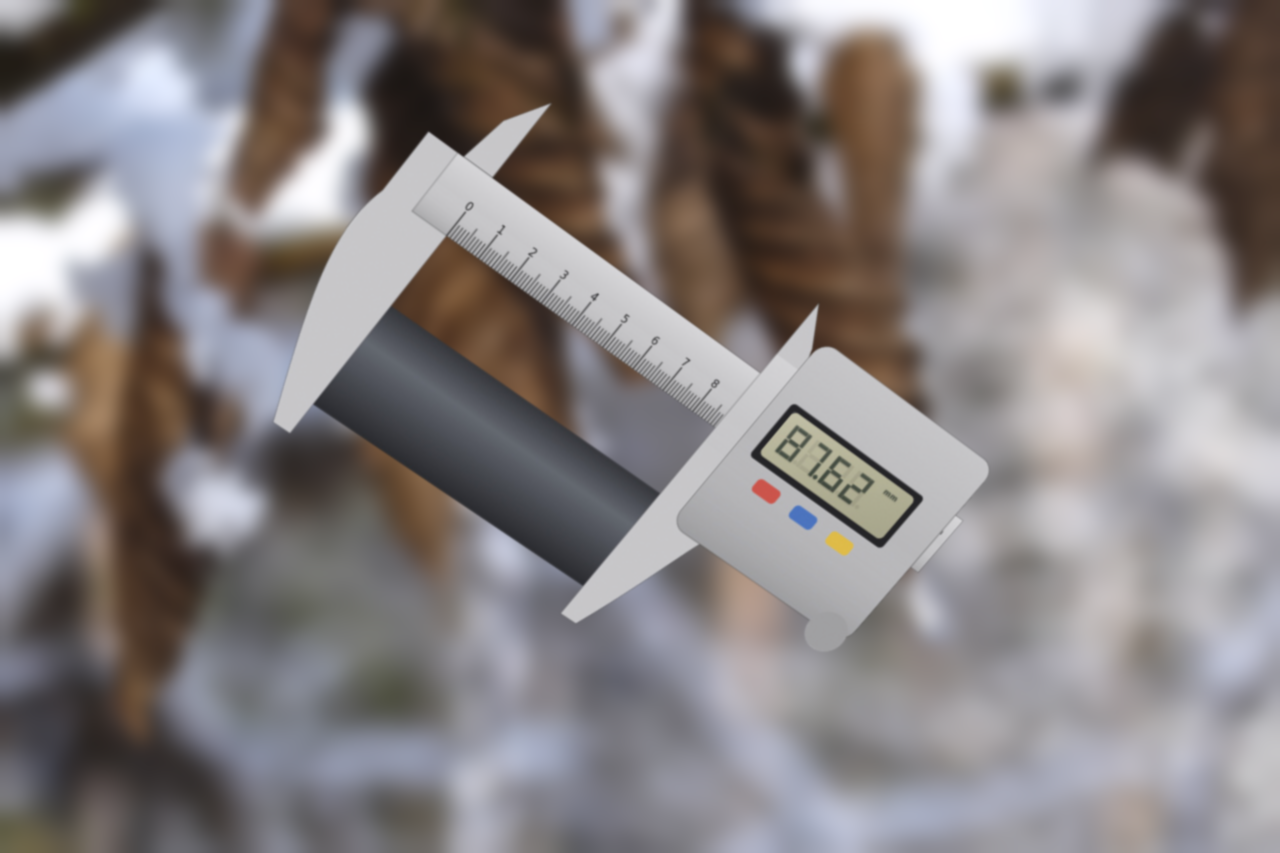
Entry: mm 87.62
